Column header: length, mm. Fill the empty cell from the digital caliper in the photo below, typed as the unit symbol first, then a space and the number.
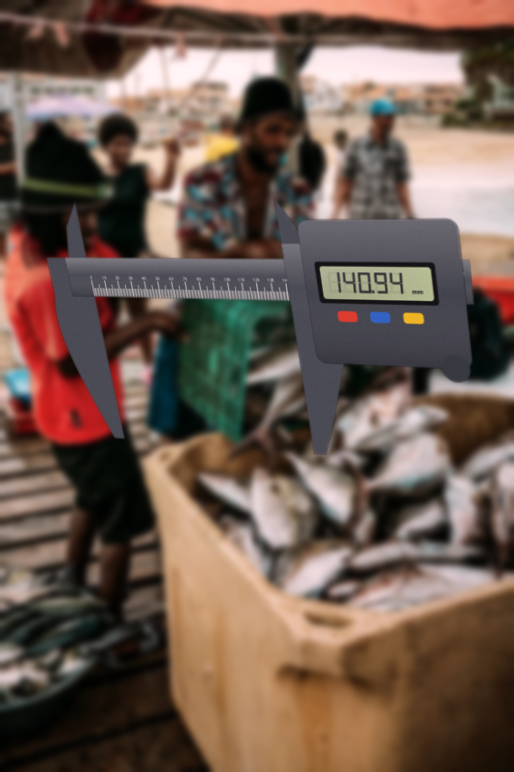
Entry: mm 140.94
